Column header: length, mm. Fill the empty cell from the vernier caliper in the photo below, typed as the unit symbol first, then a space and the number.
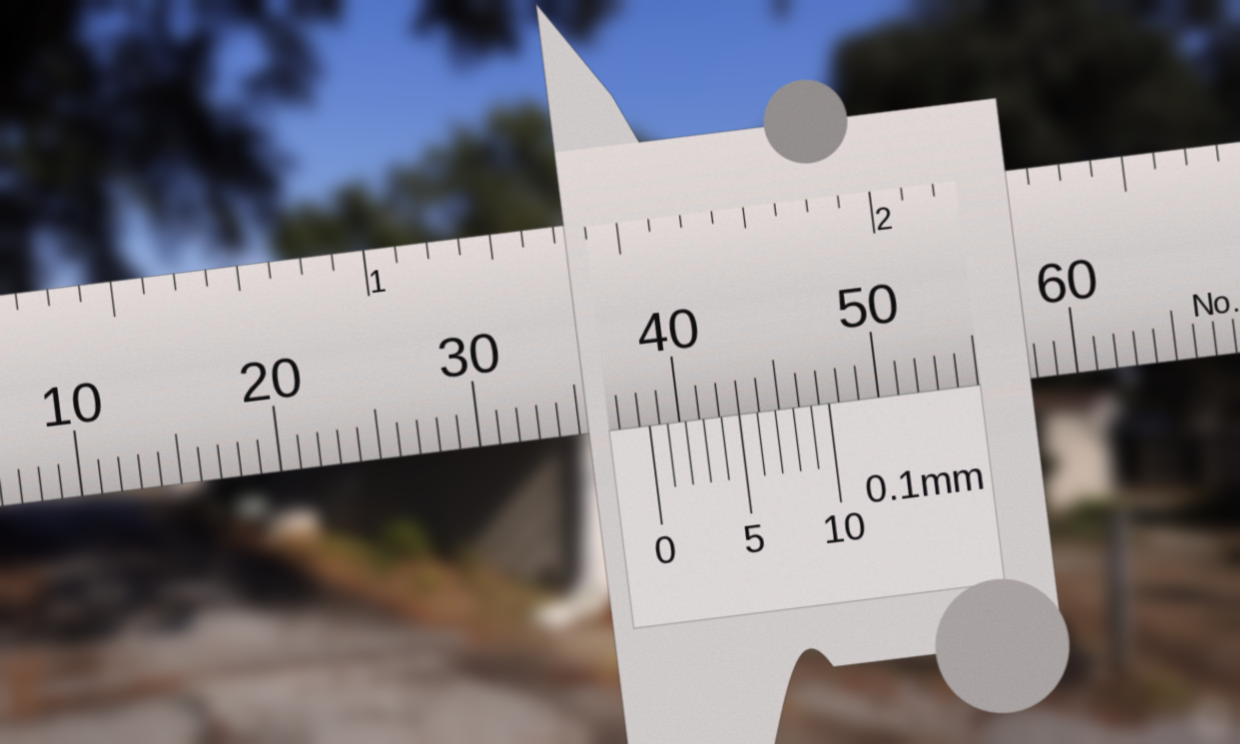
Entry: mm 38.5
